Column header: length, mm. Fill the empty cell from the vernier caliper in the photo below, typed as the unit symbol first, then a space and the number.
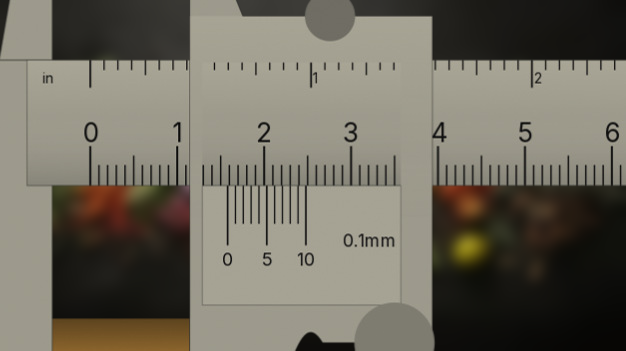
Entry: mm 15.8
